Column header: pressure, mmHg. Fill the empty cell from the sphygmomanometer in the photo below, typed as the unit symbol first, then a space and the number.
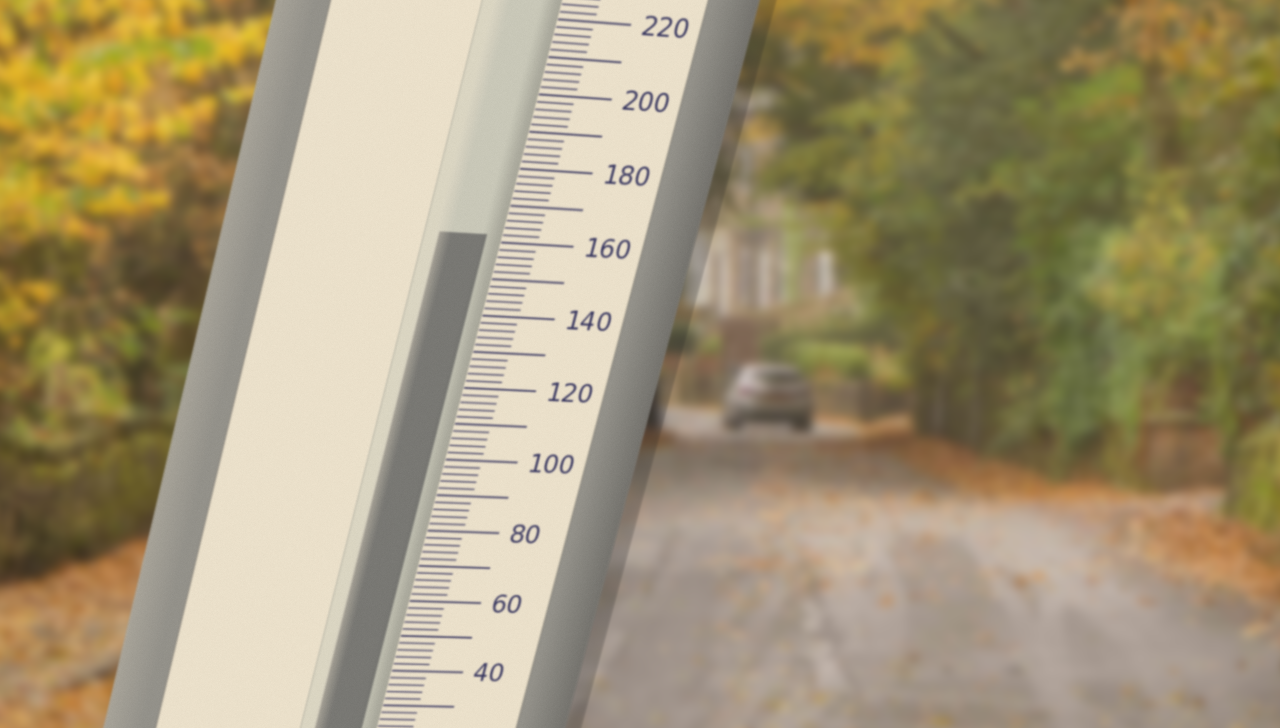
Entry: mmHg 162
